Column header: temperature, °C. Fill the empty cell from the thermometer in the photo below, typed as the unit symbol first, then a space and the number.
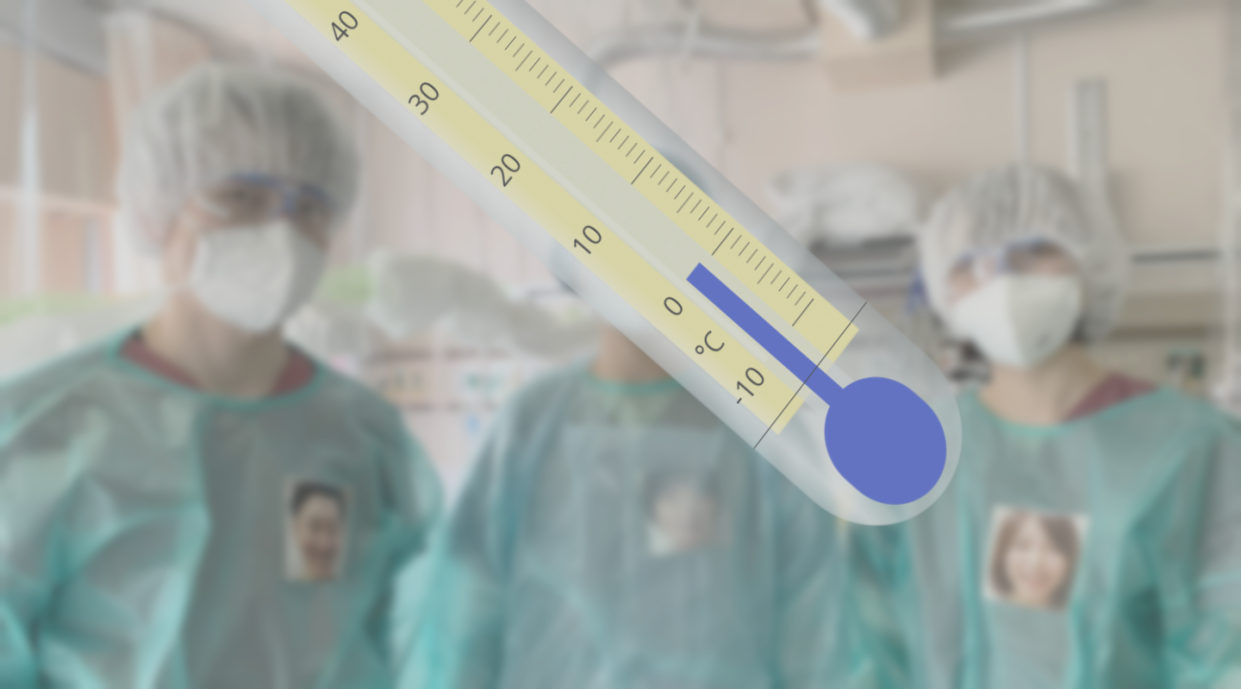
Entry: °C 0.5
